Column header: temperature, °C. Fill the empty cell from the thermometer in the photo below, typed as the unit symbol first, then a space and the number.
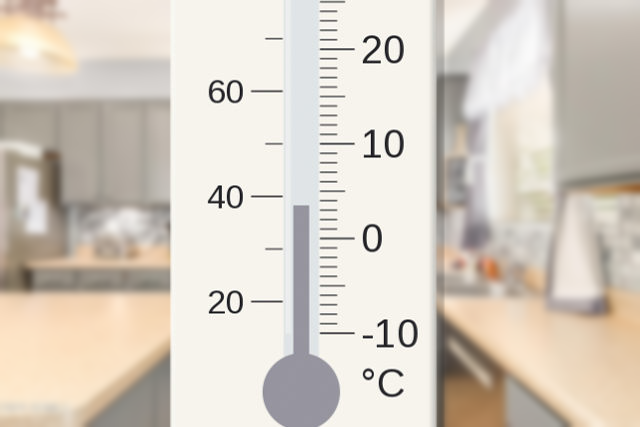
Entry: °C 3.5
